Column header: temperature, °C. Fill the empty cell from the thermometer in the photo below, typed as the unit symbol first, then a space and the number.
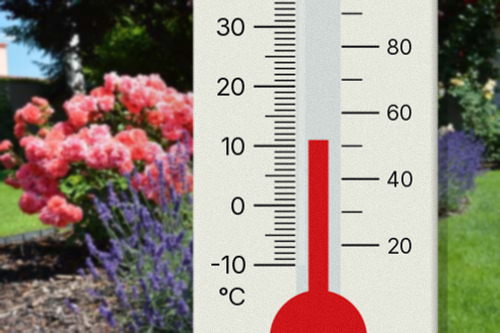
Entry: °C 11
